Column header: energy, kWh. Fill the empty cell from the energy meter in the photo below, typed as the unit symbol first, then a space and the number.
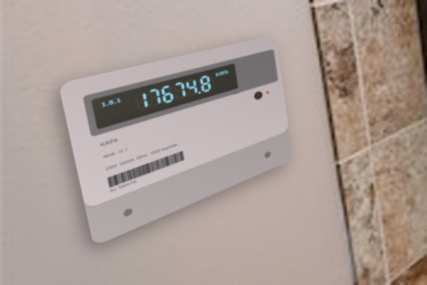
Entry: kWh 17674.8
